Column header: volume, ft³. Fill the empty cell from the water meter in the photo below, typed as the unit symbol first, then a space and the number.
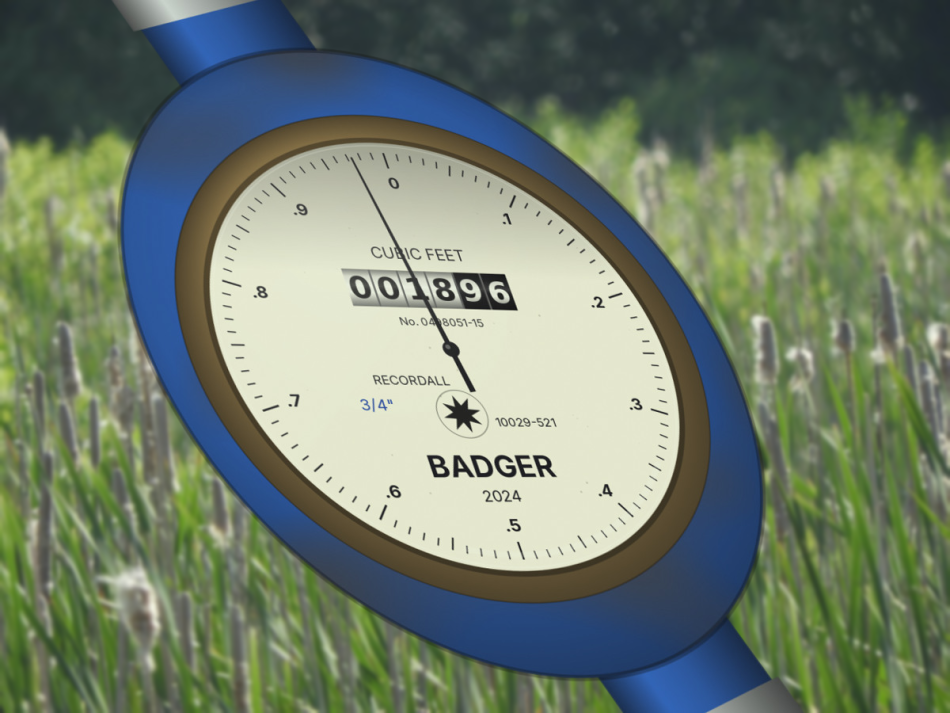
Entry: ft³ 1895.97
